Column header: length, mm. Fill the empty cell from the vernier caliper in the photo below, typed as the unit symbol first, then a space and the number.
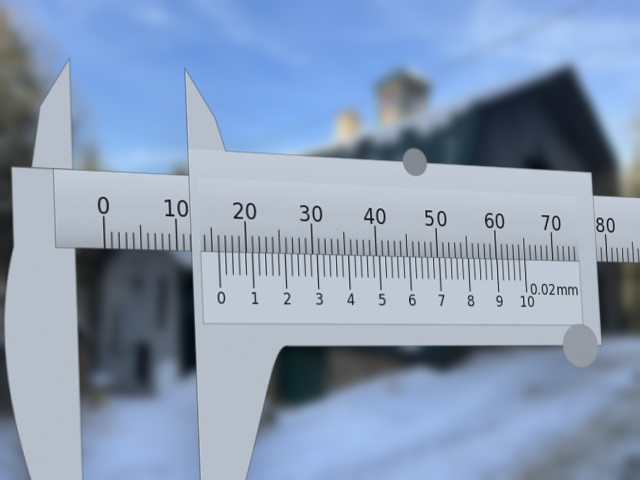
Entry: mm 16.0
